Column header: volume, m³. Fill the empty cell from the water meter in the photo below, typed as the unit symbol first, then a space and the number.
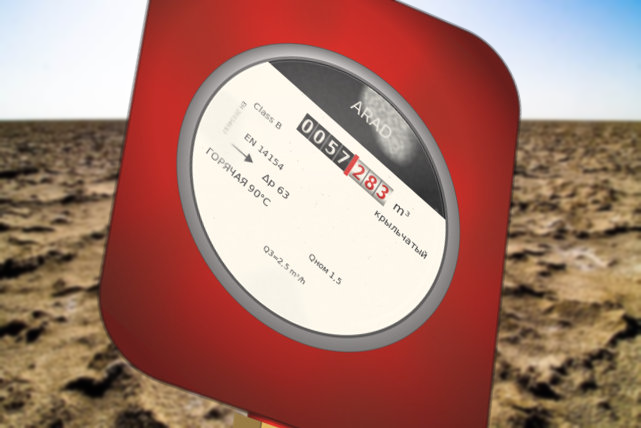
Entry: m³ 57.283
